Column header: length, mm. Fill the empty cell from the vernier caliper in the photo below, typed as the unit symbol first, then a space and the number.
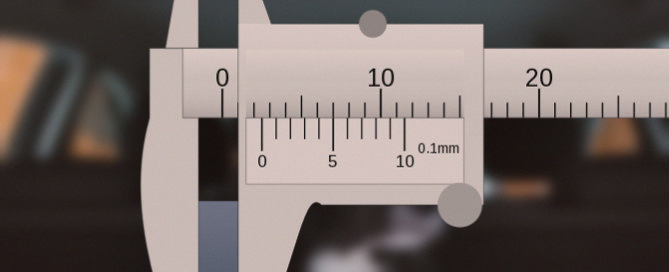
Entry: mm 2.5
